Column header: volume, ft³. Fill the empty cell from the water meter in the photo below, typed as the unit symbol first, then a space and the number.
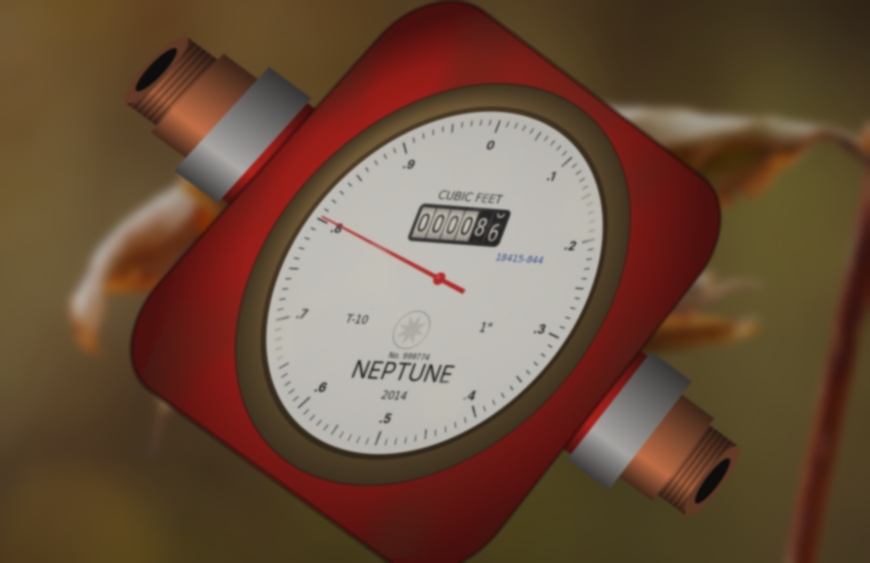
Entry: ft³ 85.80
